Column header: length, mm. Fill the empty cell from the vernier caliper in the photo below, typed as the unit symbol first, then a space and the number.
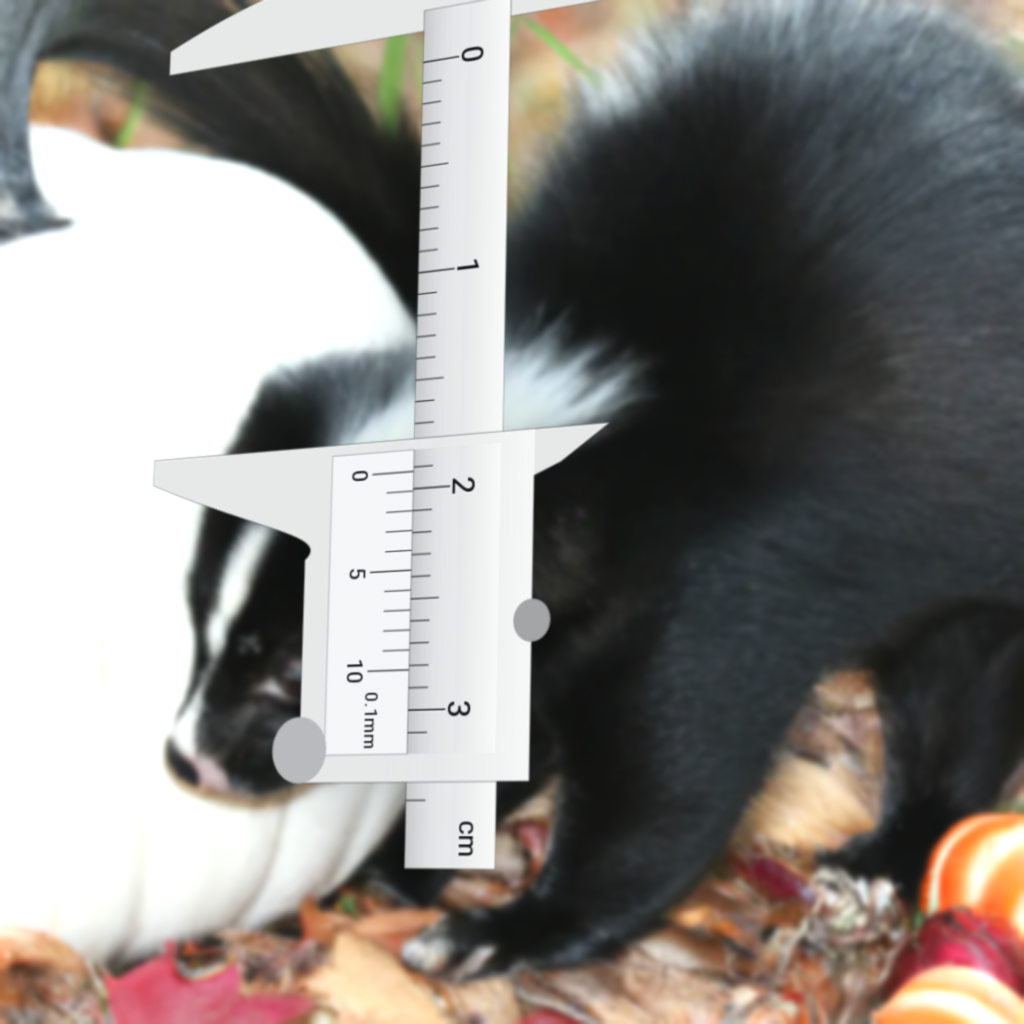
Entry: mm 19.2
